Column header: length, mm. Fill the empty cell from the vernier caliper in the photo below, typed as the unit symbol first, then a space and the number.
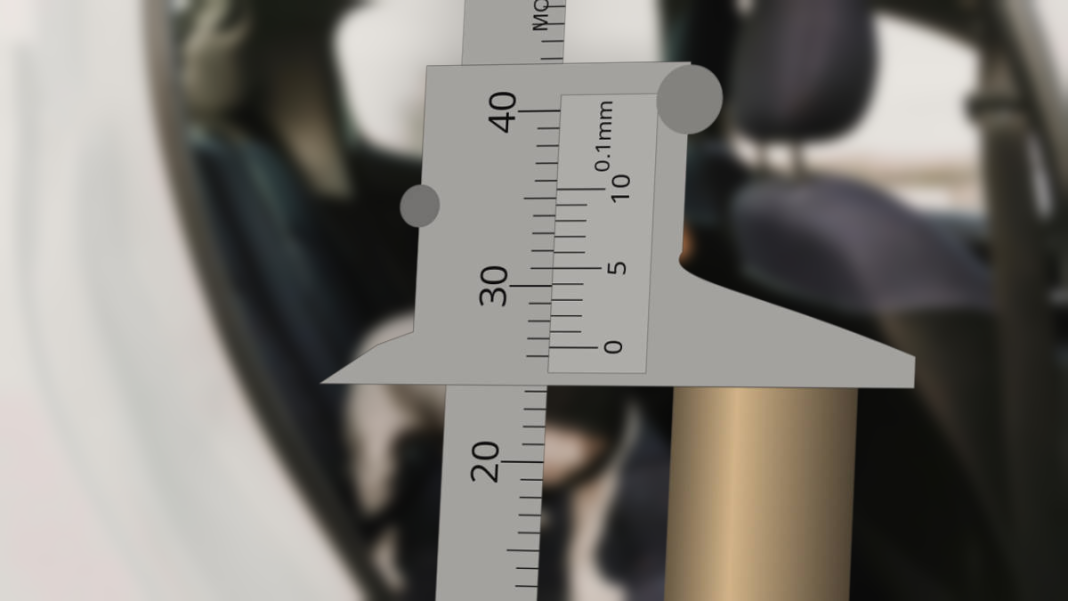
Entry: mm 26.5
